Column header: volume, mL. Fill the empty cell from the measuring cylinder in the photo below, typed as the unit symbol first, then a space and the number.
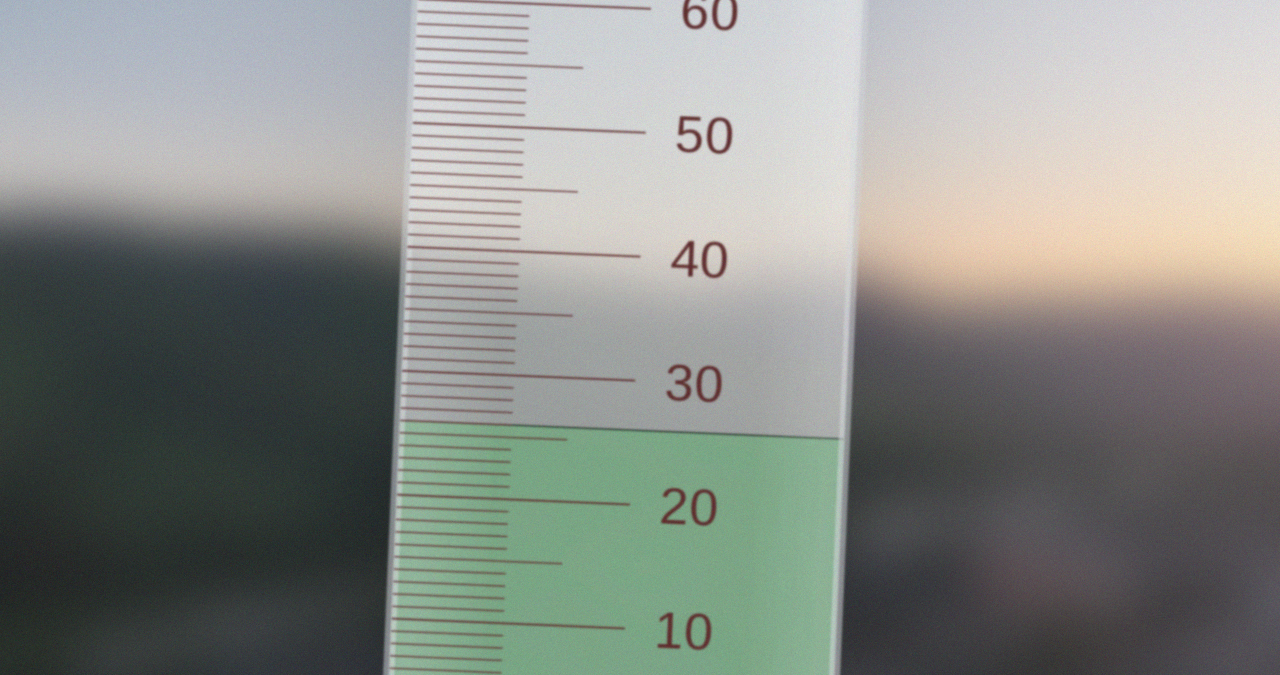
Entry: mL 26
